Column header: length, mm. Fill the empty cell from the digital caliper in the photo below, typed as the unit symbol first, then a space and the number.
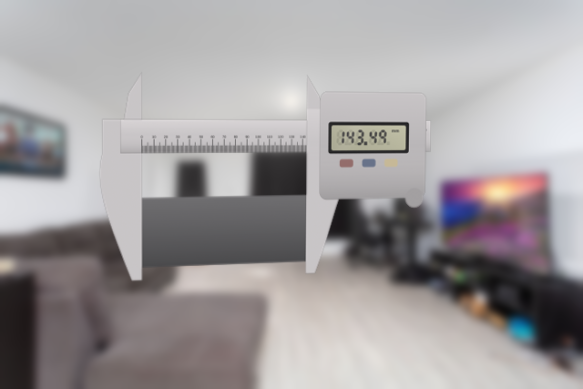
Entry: mm 143.49
